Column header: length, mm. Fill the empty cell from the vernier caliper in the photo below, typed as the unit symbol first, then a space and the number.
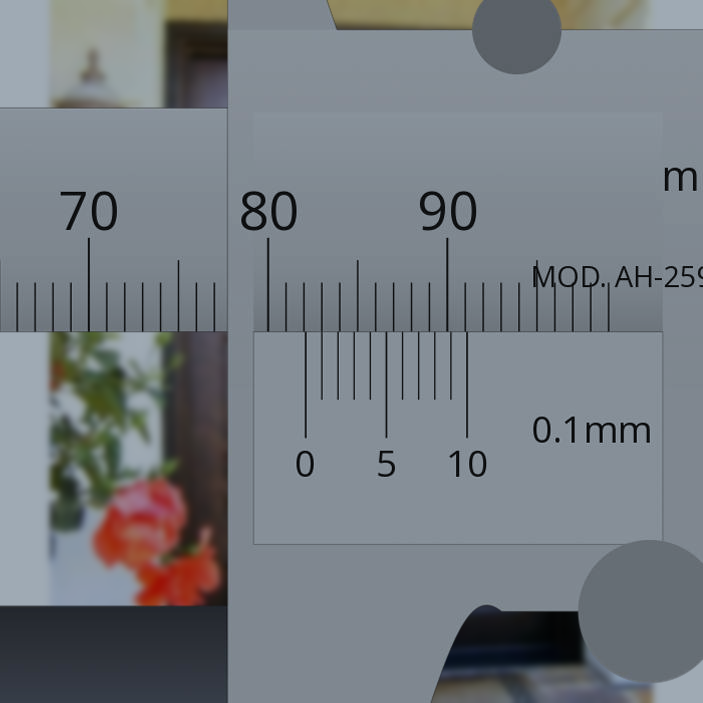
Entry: mm 82.1
